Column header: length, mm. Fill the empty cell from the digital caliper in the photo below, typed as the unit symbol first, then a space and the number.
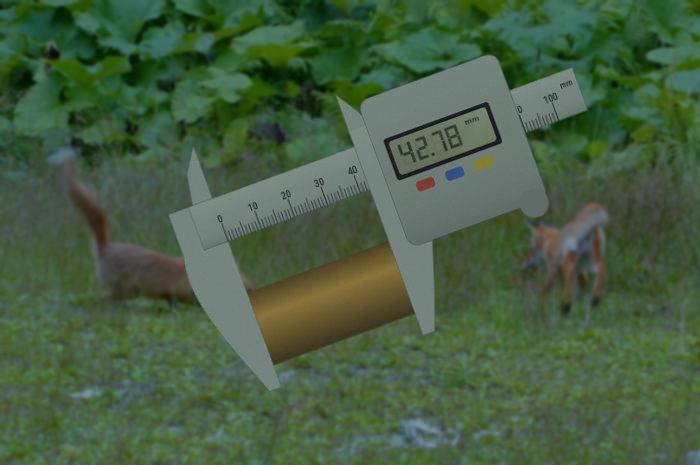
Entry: mm 42.78
